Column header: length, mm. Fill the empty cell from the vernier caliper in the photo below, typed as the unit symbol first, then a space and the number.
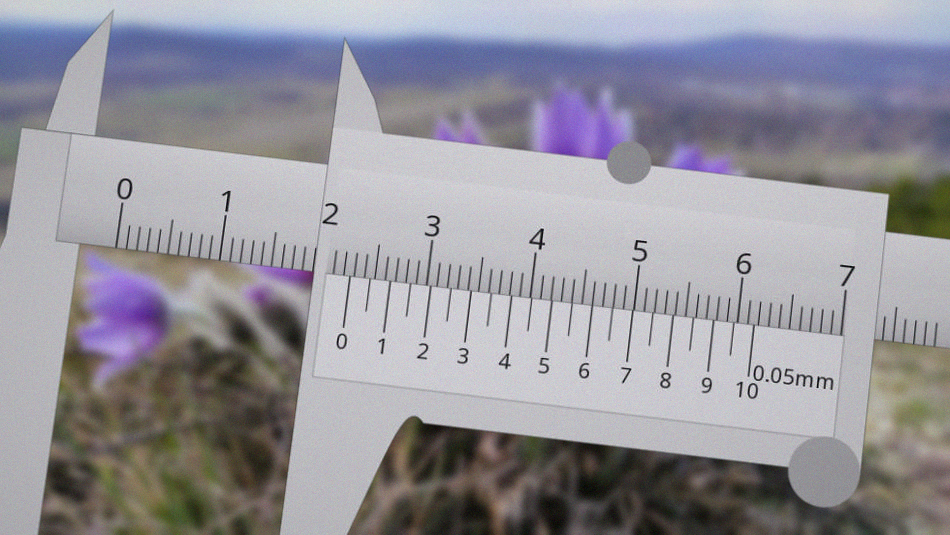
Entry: mm 22.6
